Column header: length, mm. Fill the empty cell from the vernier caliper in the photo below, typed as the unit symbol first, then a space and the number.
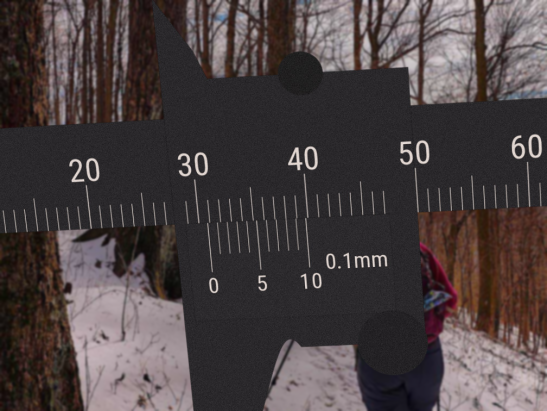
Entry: mm 30.8
